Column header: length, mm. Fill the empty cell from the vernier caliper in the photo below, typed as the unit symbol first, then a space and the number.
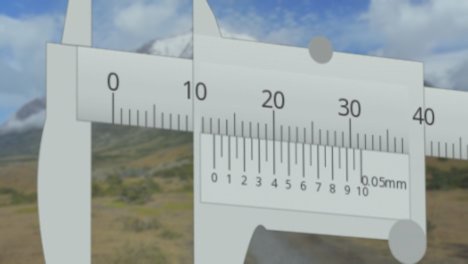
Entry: mm 12.4
